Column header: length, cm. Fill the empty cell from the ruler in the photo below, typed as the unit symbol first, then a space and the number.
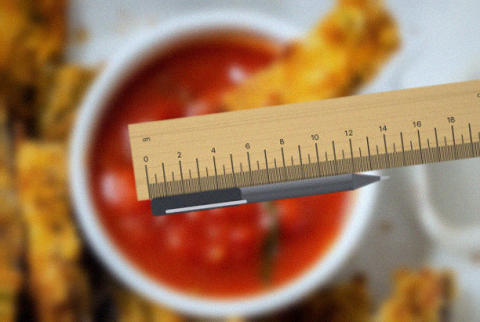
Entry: cm 14
